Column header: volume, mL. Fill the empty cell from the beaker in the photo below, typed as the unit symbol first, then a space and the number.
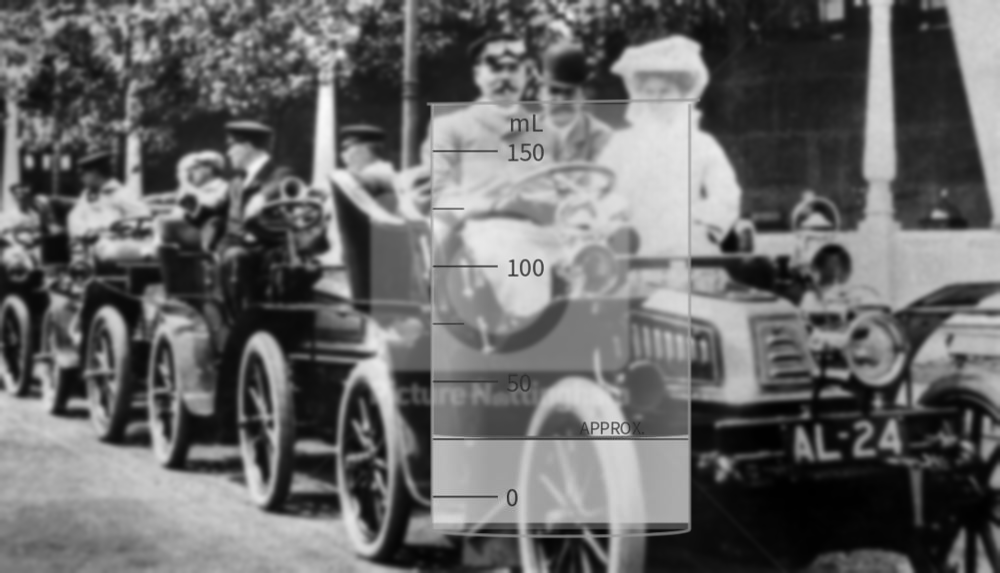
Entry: mL 25
